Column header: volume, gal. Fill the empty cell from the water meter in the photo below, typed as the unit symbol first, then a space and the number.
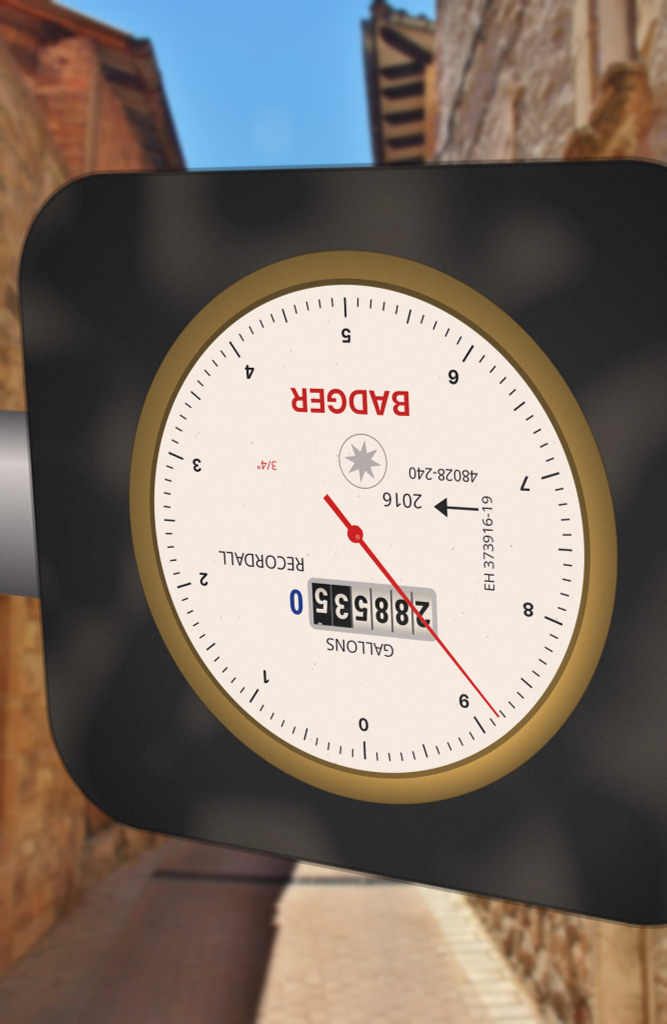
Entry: gal 2885348.8
